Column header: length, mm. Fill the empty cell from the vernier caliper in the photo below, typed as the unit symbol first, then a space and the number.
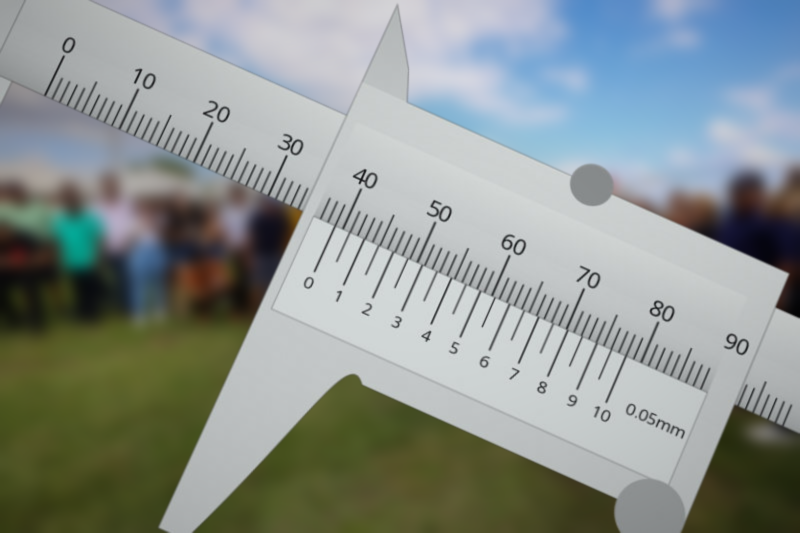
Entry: mm 39.0
